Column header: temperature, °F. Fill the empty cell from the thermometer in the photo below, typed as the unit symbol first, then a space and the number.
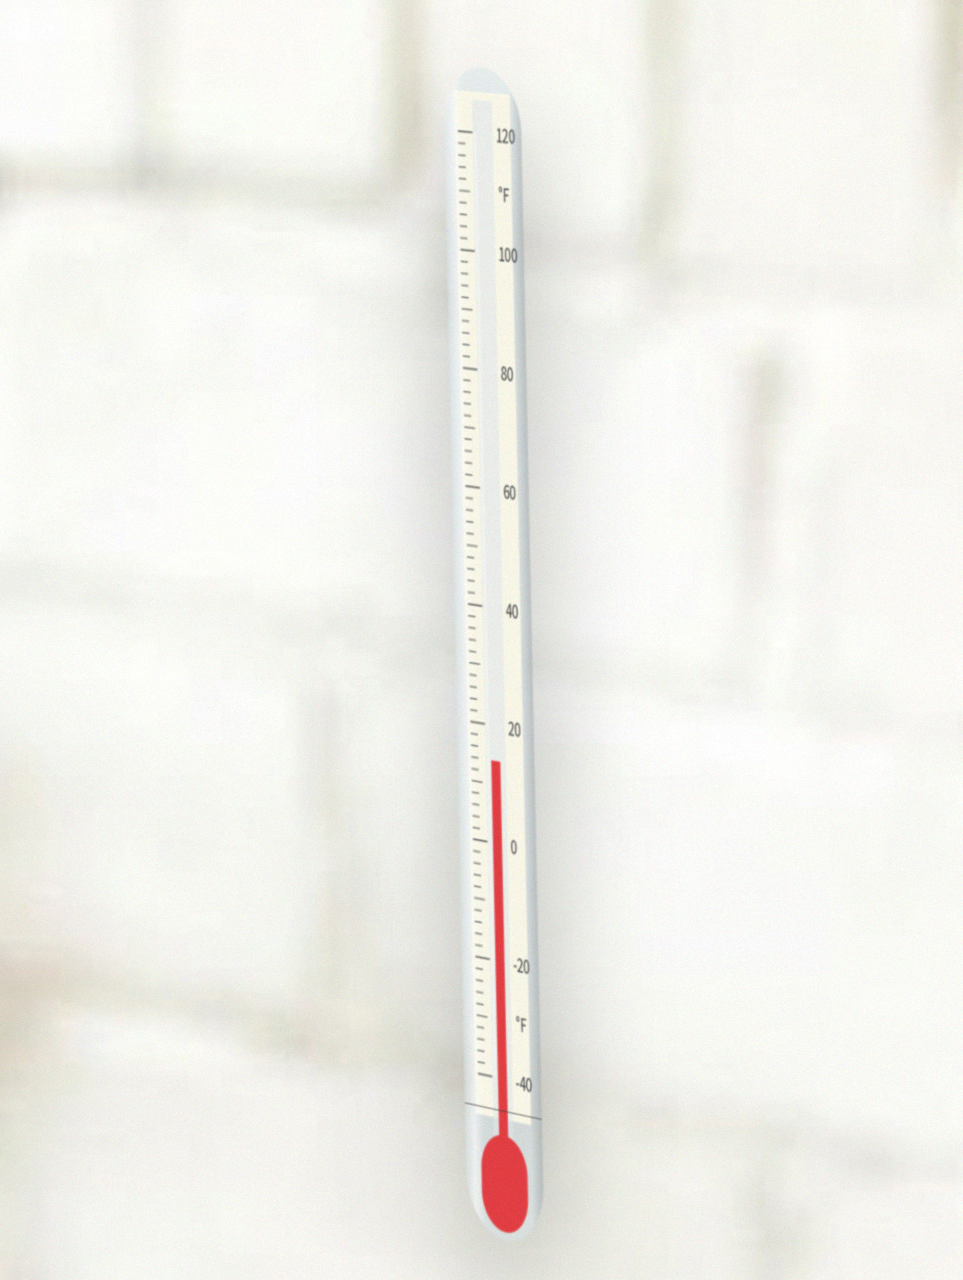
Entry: °F 14
